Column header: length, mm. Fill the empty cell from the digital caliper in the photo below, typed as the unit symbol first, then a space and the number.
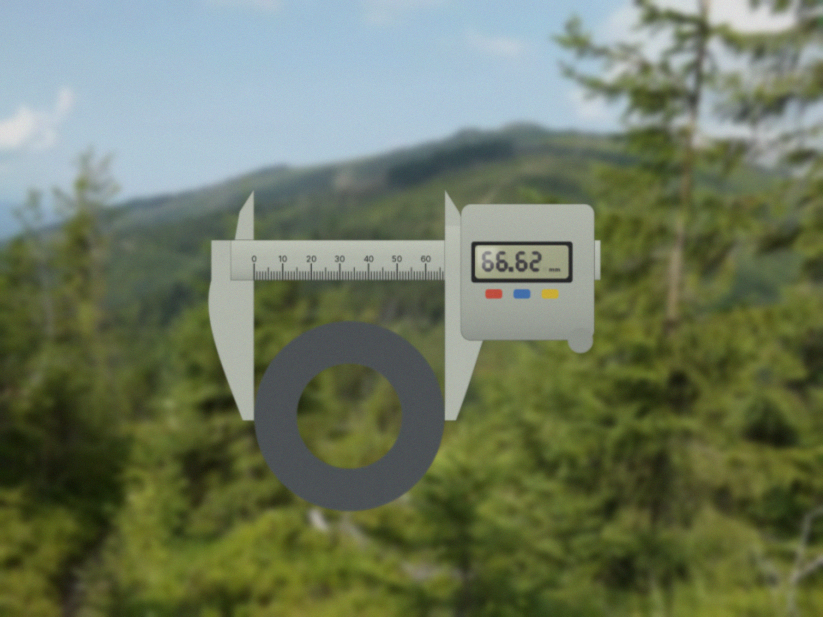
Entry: mm 66.62
